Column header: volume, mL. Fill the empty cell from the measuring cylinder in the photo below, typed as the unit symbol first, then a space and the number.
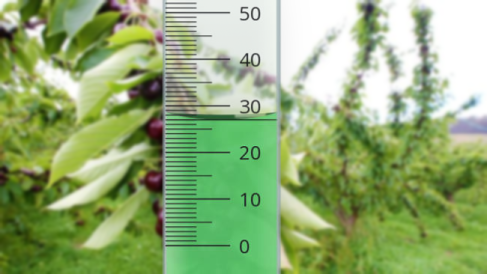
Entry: mL 27
